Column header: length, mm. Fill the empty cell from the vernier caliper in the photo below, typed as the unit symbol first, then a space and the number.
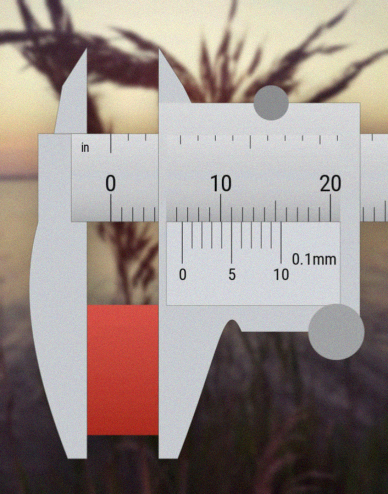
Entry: mm 6.5
